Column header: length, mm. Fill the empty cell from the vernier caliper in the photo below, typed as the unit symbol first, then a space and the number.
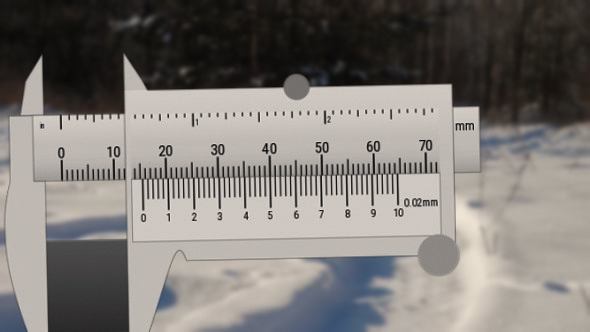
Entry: mm 15.5
